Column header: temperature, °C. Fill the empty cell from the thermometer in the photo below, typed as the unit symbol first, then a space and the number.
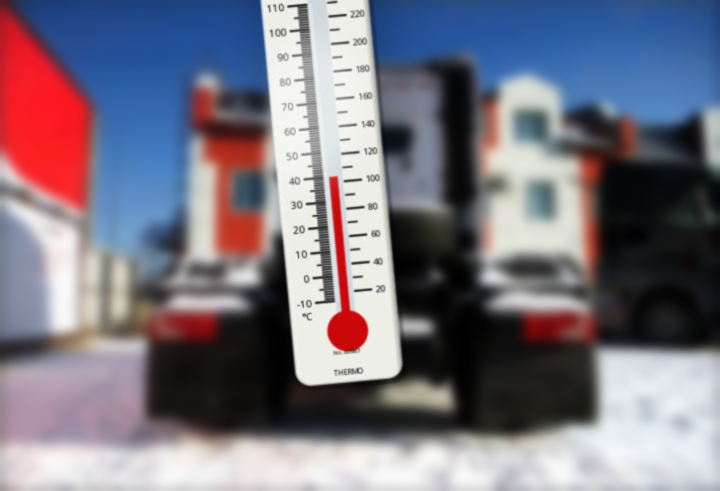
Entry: °C 40
